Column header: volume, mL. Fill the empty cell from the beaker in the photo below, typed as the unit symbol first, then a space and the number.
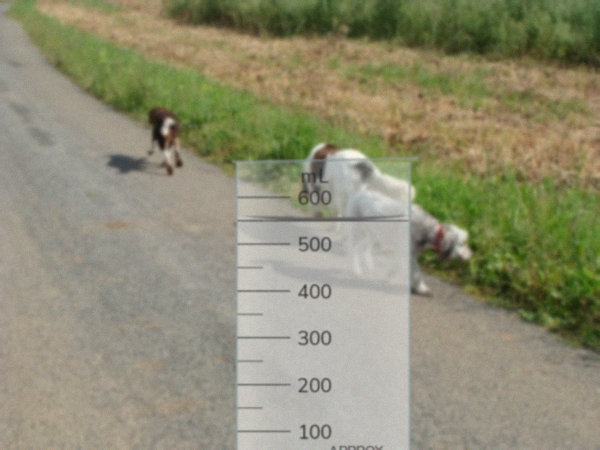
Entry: mL 550
